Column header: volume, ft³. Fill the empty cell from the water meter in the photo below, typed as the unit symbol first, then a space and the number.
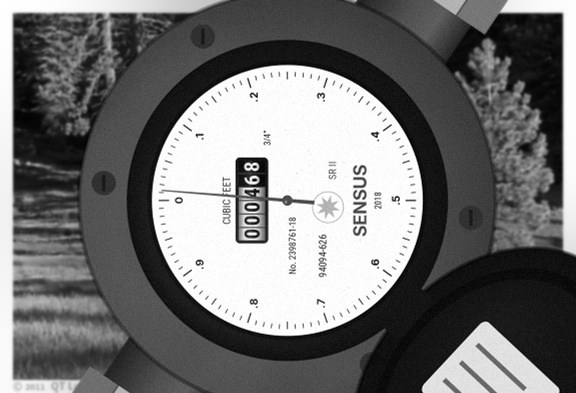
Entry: ft³ 468.01
